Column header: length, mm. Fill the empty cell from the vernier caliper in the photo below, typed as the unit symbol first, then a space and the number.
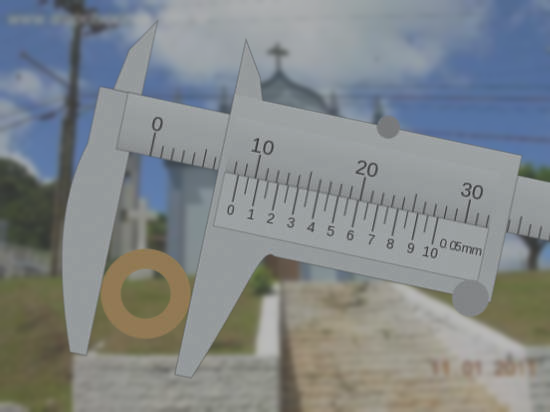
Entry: mm 8.4
